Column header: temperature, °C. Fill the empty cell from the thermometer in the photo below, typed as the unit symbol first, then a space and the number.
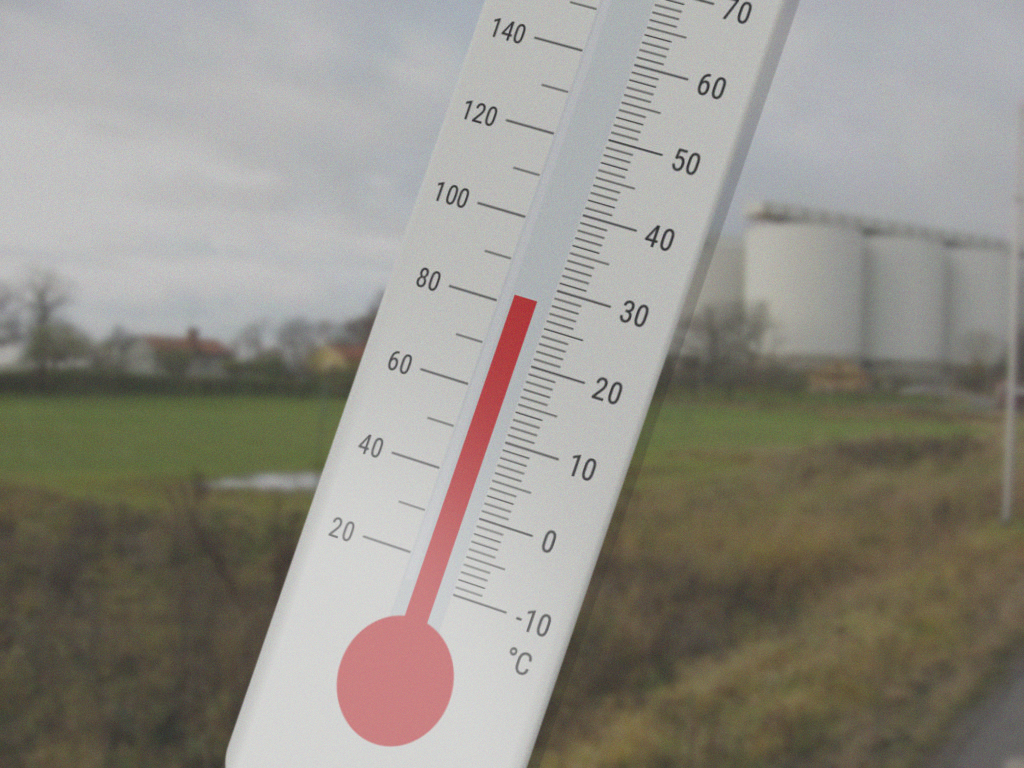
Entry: °C 28
